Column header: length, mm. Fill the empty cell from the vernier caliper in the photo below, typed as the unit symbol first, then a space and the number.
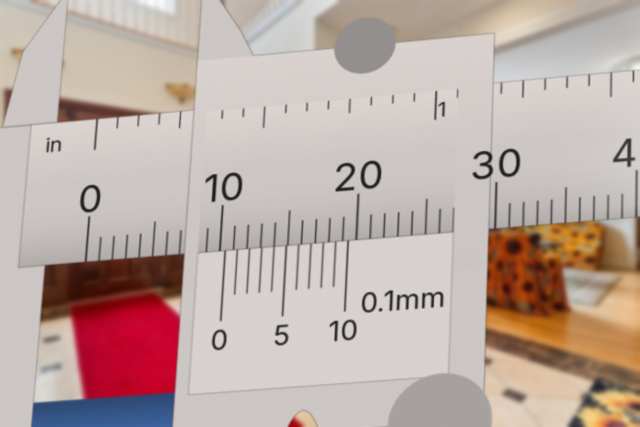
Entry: mm 10.4
